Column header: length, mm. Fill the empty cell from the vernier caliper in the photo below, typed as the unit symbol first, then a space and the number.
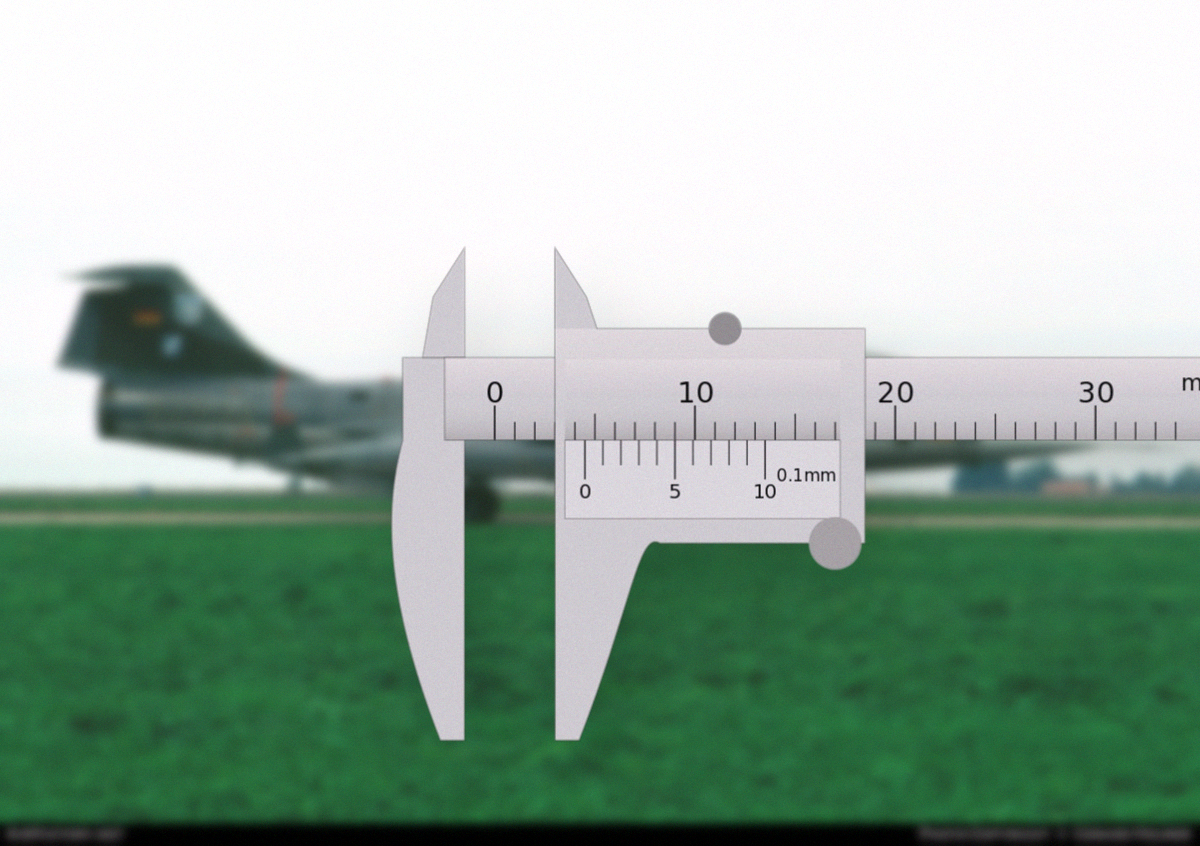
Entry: mm 4.5
